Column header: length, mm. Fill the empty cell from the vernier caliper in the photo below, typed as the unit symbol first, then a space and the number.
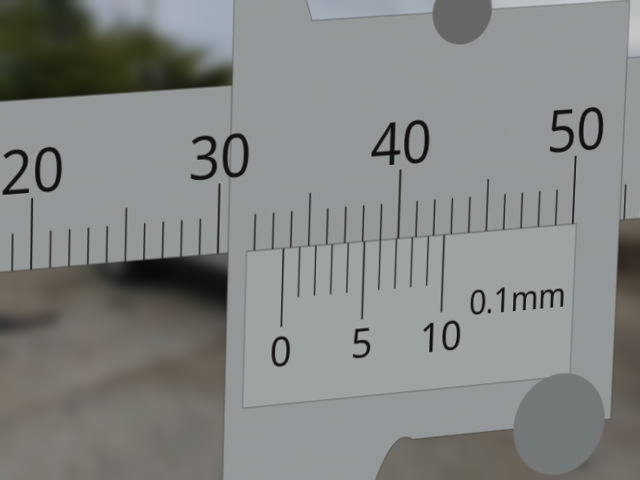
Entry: mm 33.6
